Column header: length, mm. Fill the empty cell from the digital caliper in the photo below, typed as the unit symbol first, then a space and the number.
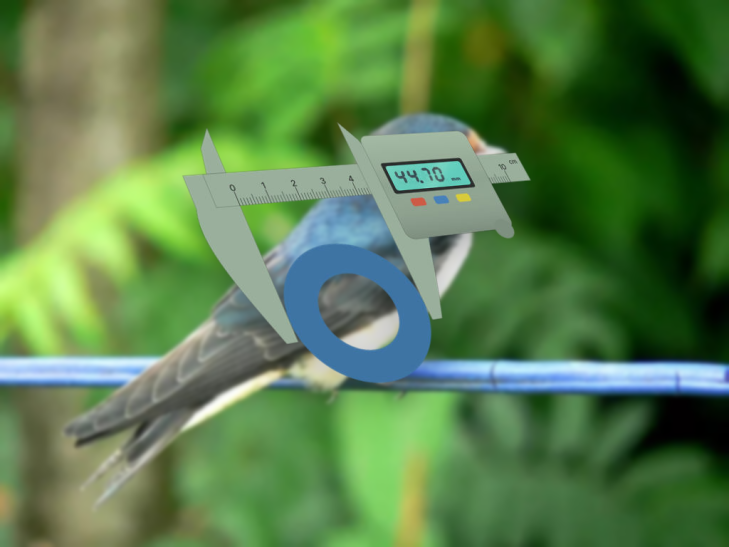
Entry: mm 44.70
